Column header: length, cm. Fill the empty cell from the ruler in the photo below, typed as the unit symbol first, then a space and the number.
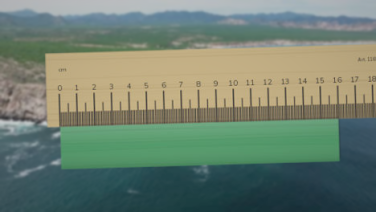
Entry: cm 16
